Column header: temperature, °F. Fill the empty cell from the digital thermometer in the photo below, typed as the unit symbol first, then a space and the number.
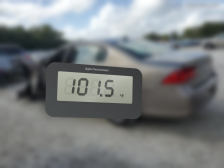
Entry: °F 101.5
